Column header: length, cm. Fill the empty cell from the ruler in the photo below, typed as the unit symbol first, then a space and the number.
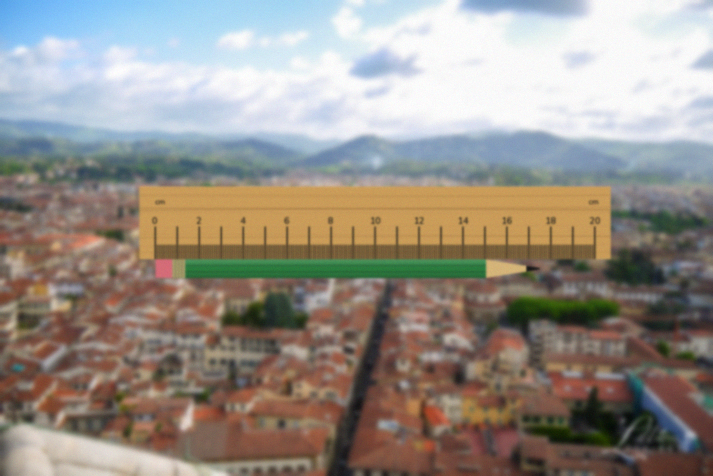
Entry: cm 17.5
